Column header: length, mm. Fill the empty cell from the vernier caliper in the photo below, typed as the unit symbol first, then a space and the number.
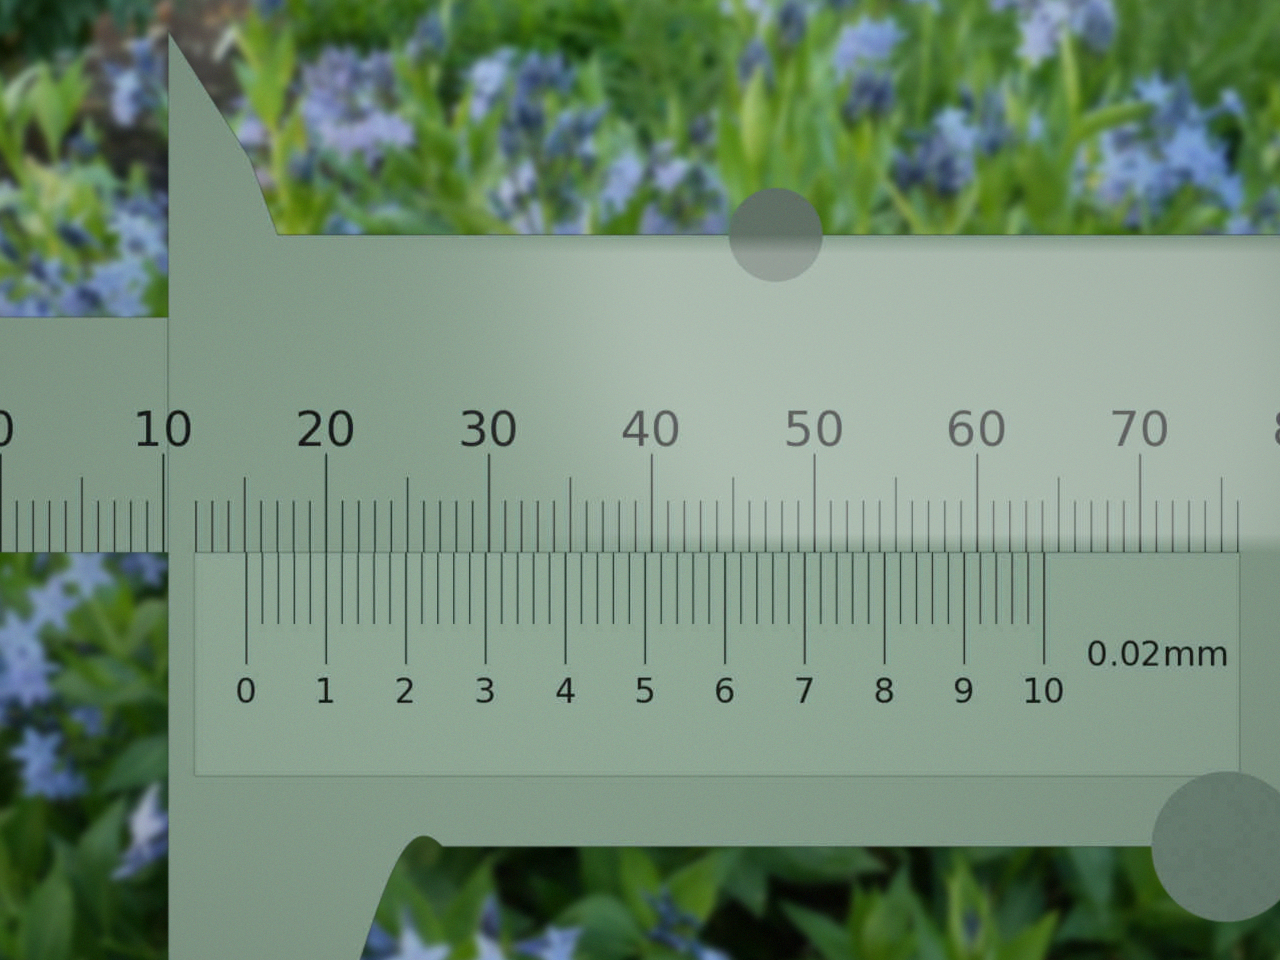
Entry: mm 15.1
